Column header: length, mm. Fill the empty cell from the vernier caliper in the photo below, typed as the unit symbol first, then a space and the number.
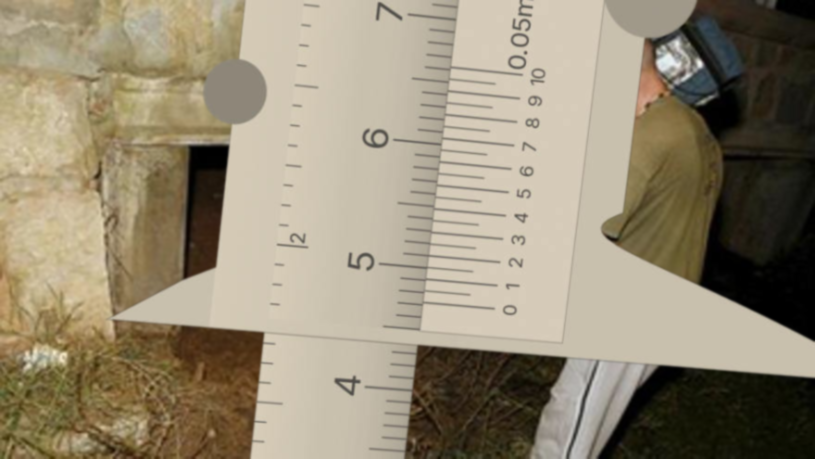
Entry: mm 47.2
